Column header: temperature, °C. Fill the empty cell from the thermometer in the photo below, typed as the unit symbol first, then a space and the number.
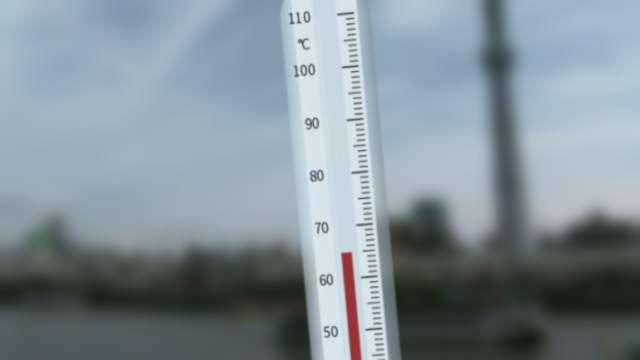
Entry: °C 65
